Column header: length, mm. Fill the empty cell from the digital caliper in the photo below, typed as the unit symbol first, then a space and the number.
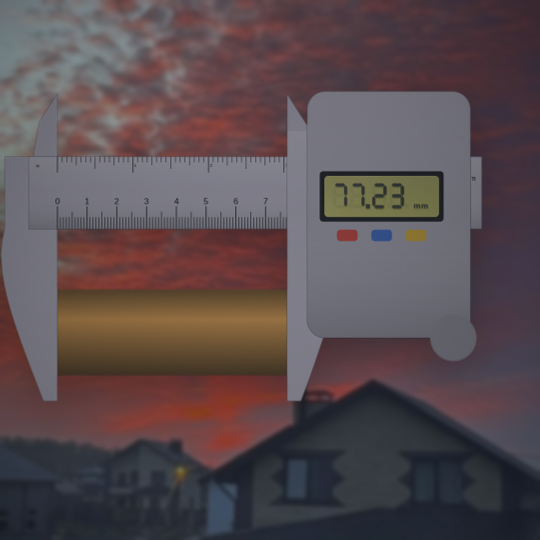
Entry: mm 77.23
